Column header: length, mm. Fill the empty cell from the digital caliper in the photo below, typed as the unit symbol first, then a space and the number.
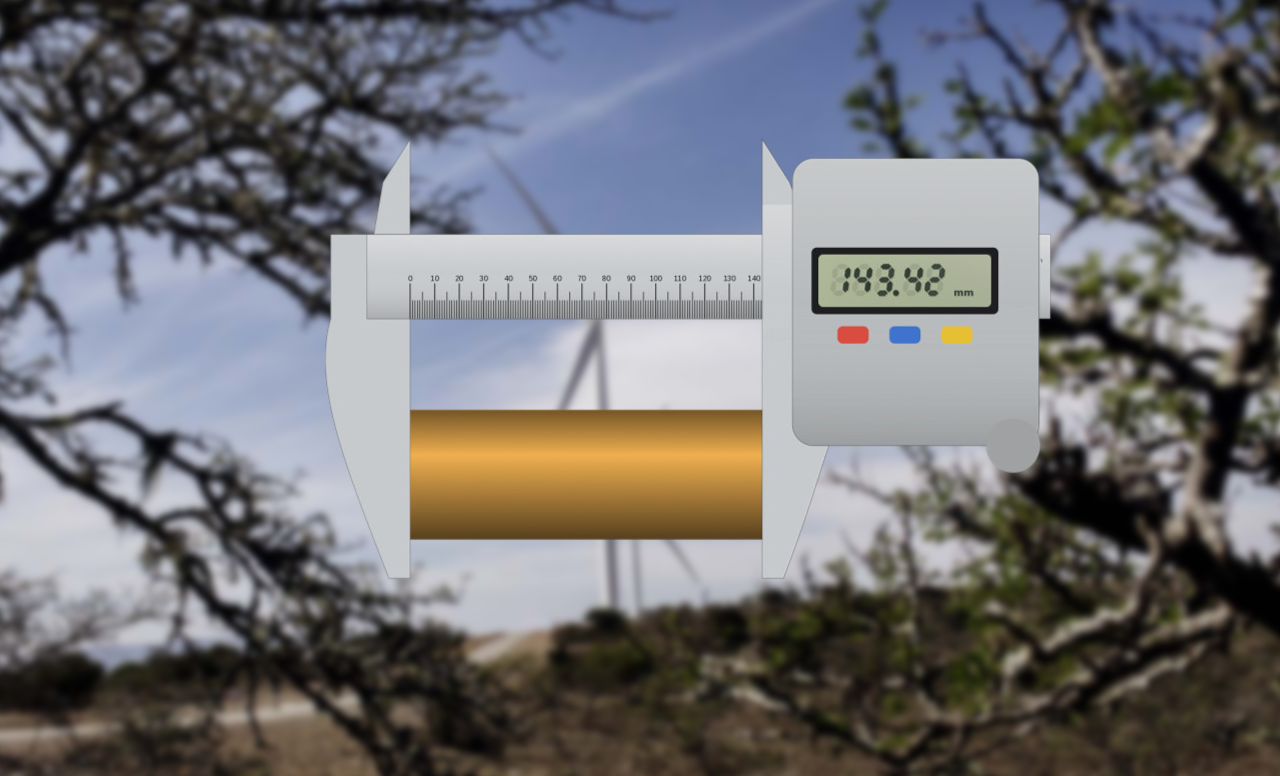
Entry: mm 143.42
